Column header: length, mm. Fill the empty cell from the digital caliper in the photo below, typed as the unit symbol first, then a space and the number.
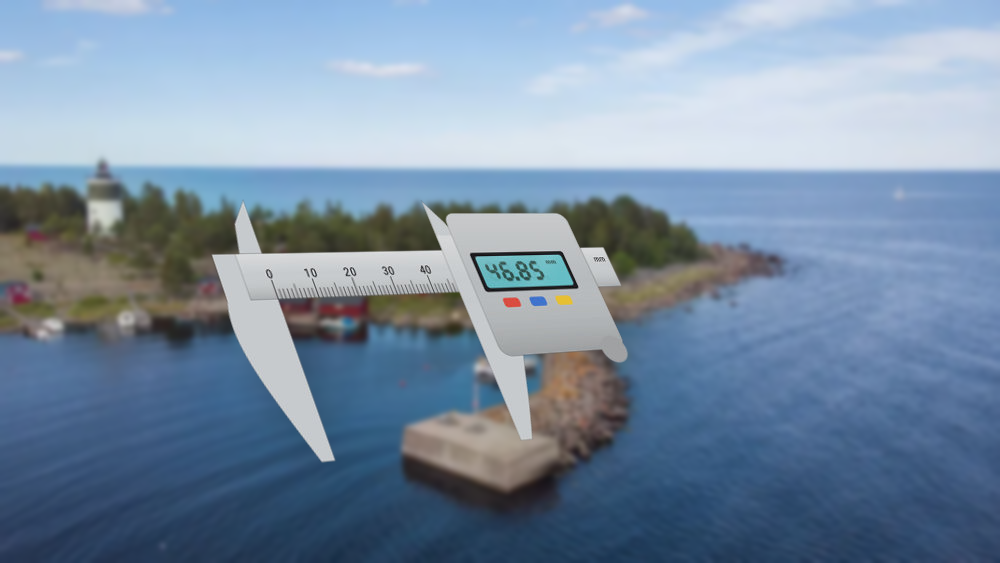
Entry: mm 46.85
